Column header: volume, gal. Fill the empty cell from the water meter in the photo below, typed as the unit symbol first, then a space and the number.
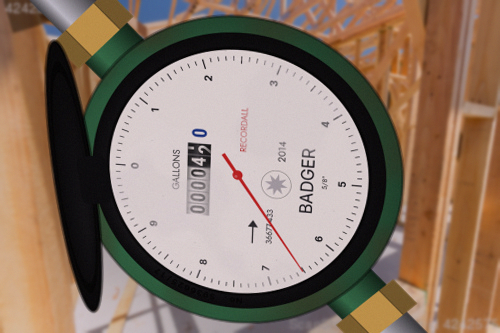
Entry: gal 416.5
